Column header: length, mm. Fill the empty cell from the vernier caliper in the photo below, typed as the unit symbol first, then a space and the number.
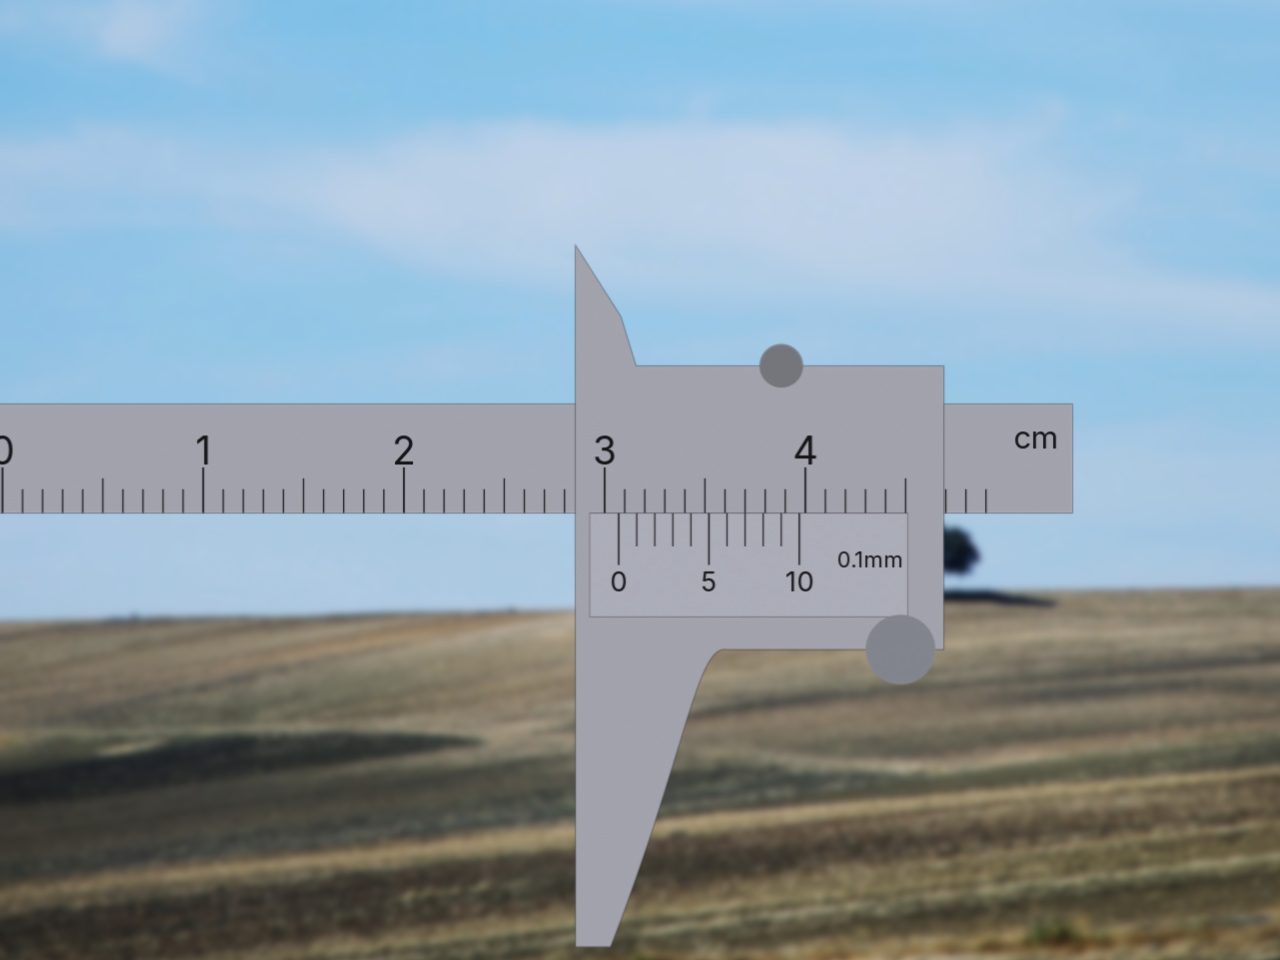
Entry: mm 30.7
